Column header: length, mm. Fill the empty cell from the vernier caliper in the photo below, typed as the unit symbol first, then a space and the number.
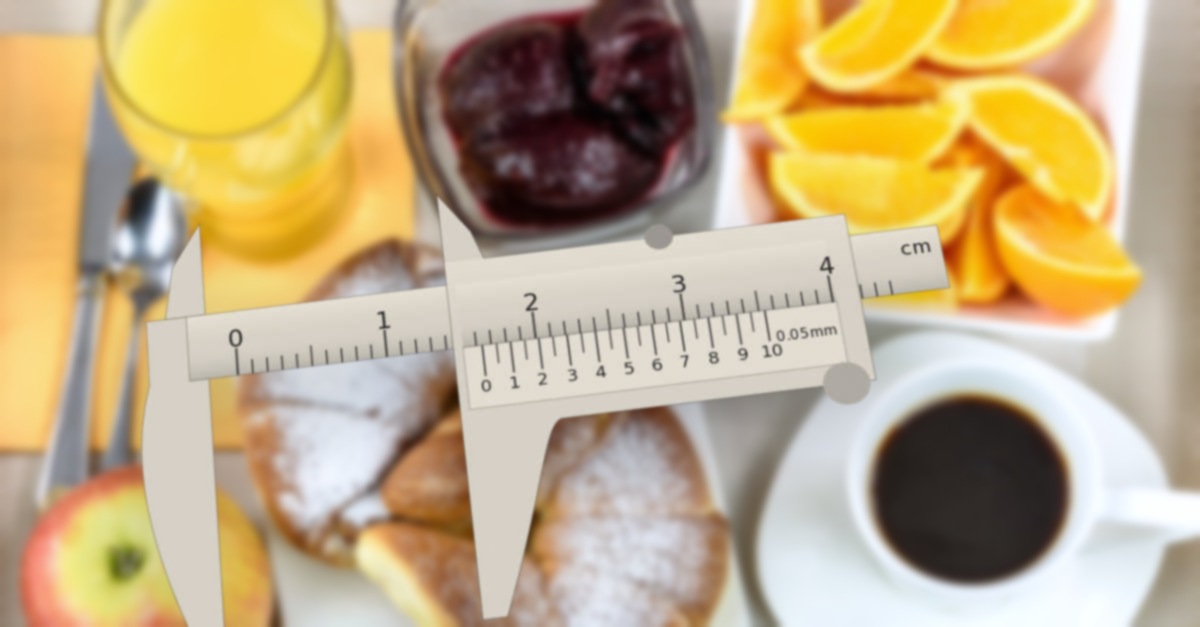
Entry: mm 16.4
